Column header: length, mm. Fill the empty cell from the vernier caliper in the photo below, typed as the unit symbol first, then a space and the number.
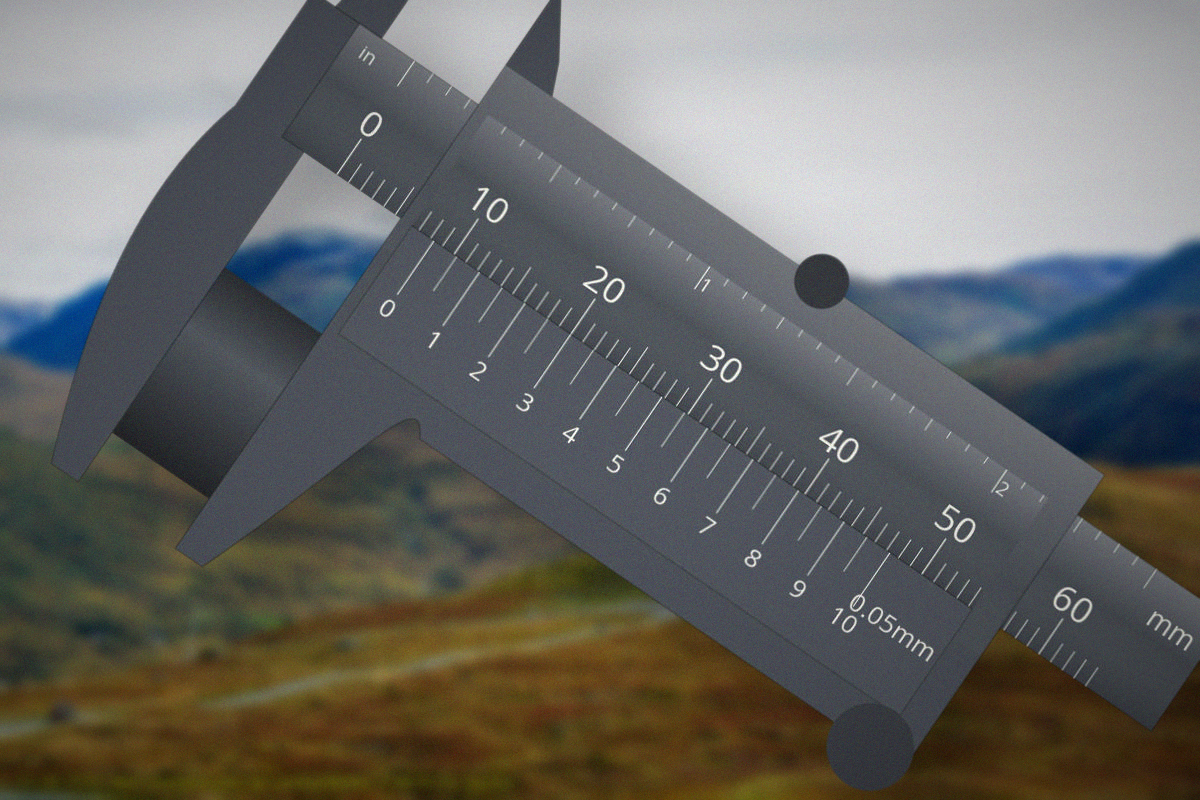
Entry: mm 8.3
